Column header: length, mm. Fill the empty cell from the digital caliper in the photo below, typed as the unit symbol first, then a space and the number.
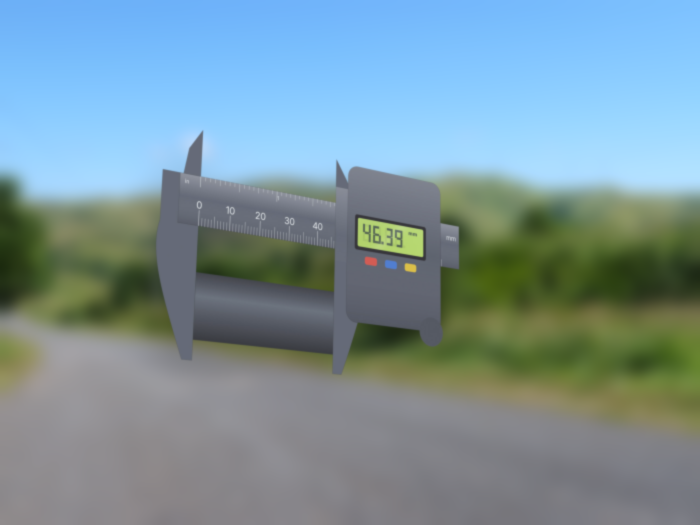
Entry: mm 46.39
